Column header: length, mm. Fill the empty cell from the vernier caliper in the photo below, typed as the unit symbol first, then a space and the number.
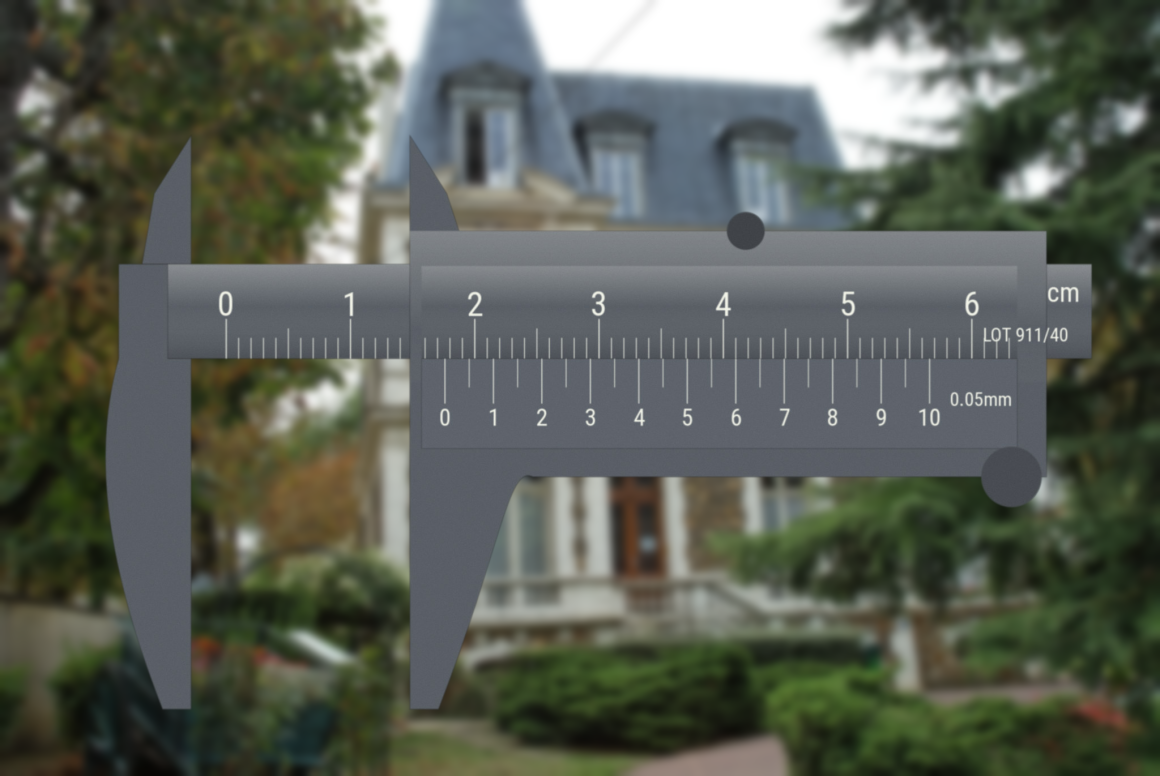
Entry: mm 17.6
